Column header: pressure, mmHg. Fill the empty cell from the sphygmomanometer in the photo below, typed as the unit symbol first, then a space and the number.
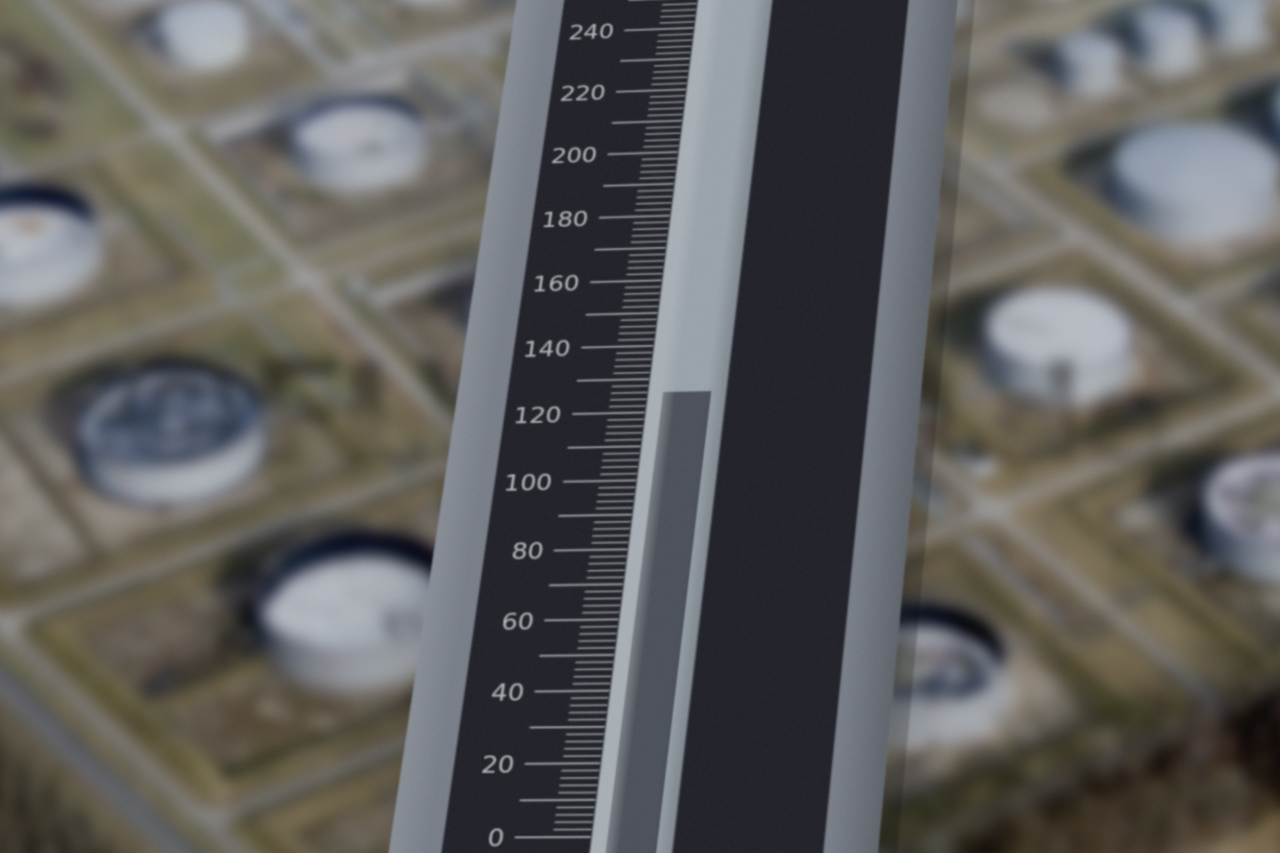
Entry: mmHg 126
